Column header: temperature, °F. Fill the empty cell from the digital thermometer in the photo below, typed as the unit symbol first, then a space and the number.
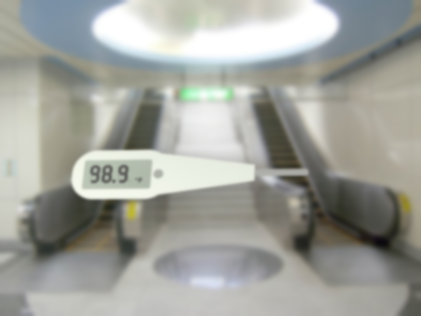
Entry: °F 98.9
